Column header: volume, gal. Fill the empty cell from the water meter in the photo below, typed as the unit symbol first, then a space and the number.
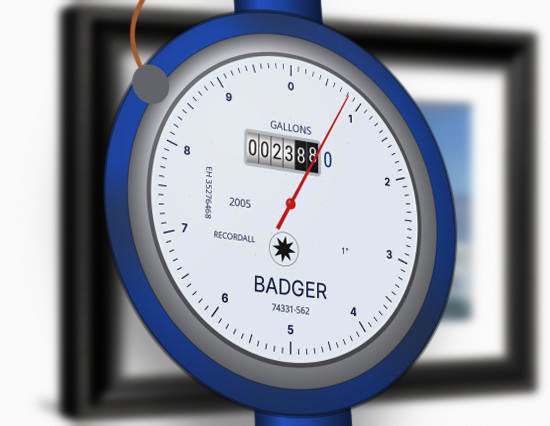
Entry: gal 23880.8
